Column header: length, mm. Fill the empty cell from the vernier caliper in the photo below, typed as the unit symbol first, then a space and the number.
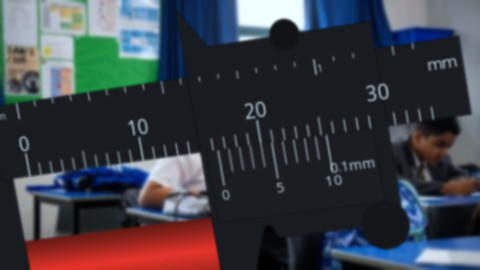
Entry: mm 16.4
